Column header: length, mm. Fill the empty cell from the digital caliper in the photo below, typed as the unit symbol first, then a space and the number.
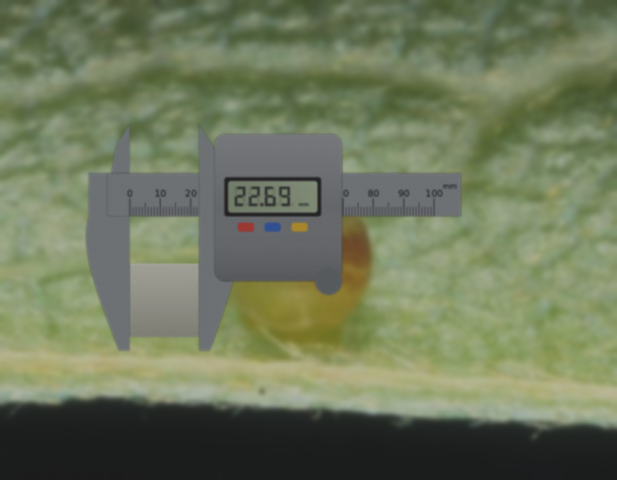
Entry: mm 22.69
